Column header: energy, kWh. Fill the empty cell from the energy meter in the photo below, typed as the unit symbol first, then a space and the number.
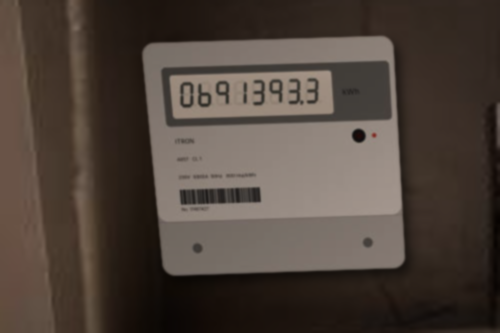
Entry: kWh 691393.3
